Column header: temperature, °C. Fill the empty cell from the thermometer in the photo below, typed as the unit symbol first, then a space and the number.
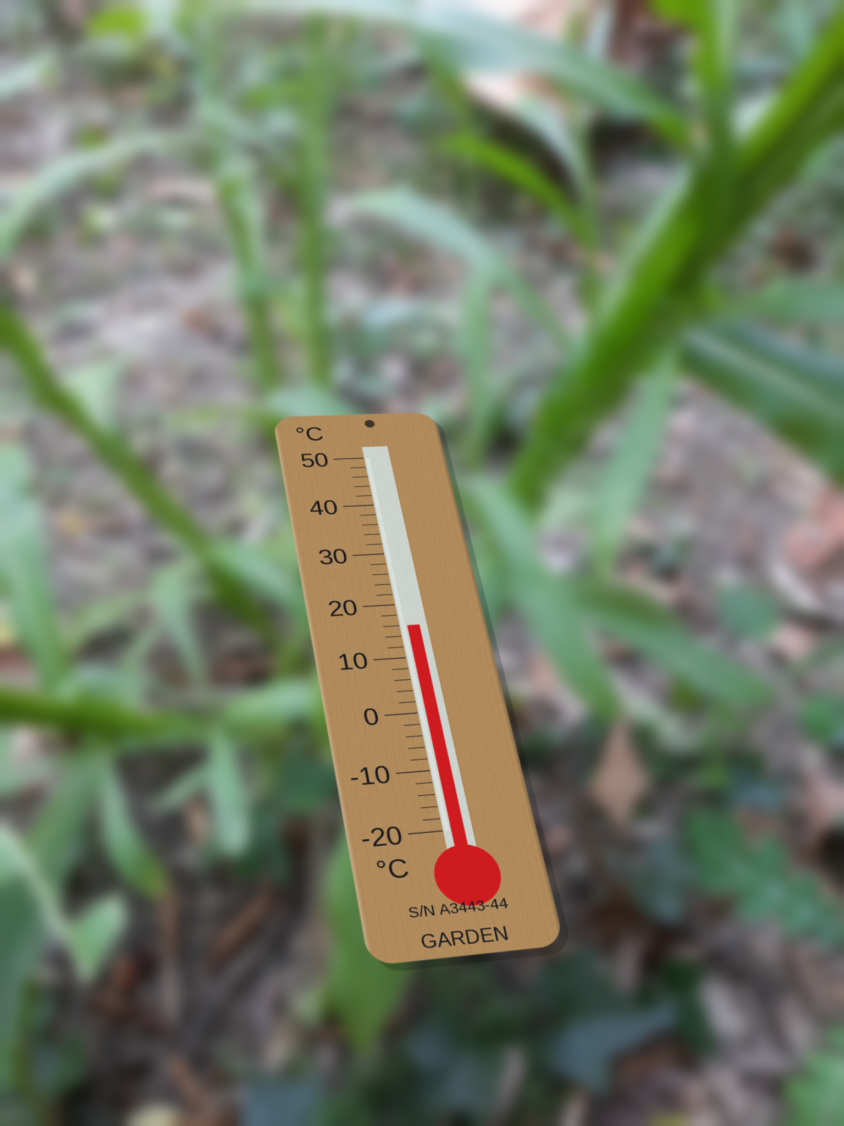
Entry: °C 16
